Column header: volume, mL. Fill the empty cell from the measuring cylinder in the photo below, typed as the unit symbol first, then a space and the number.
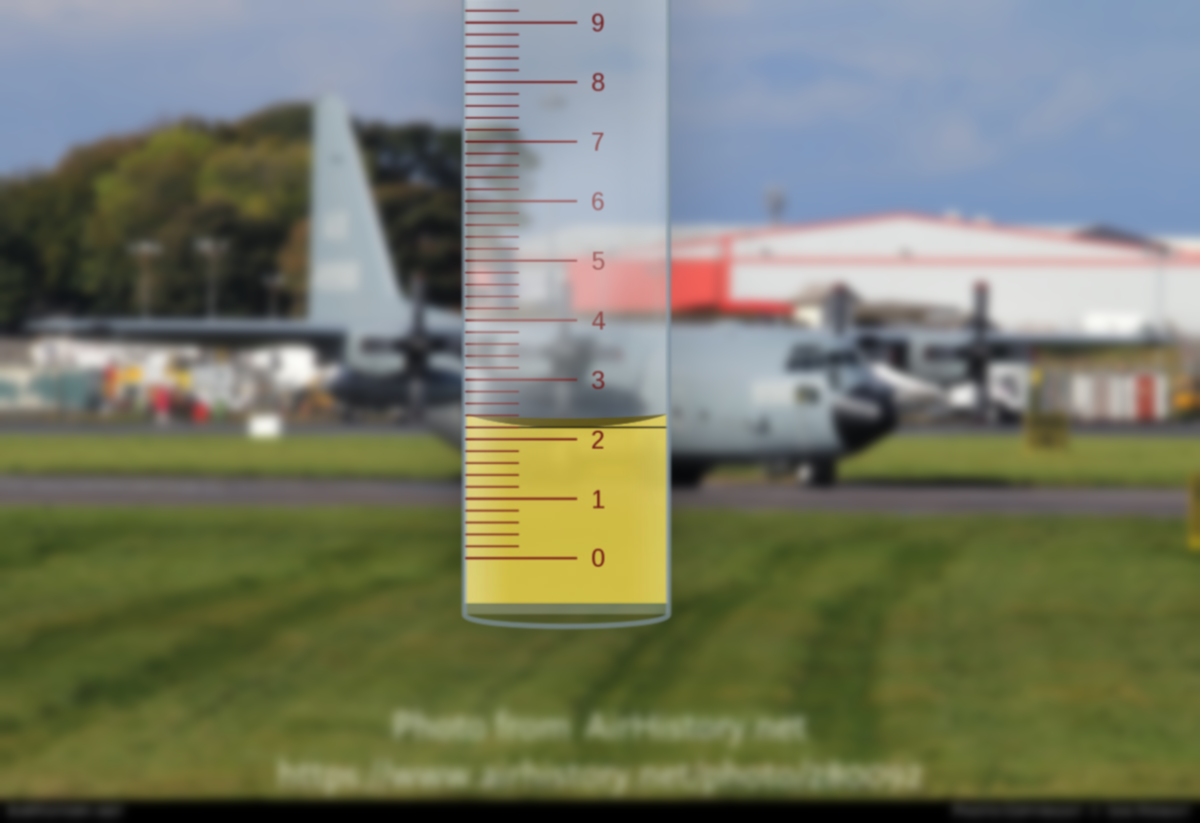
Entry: mL 2.2
